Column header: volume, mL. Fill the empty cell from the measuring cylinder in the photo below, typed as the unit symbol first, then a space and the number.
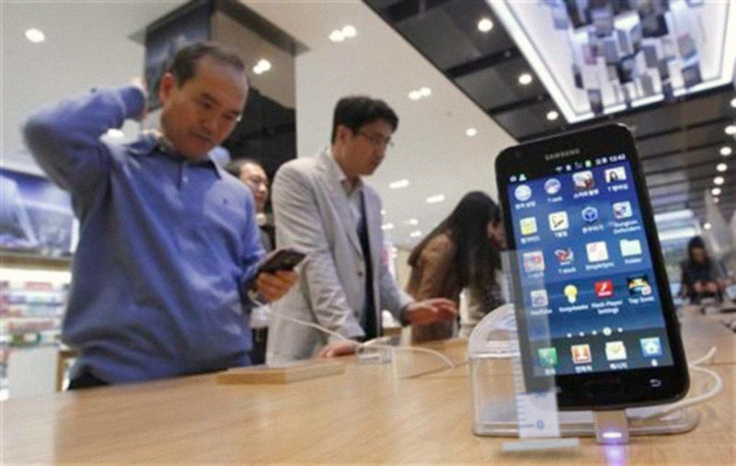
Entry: mL 50
